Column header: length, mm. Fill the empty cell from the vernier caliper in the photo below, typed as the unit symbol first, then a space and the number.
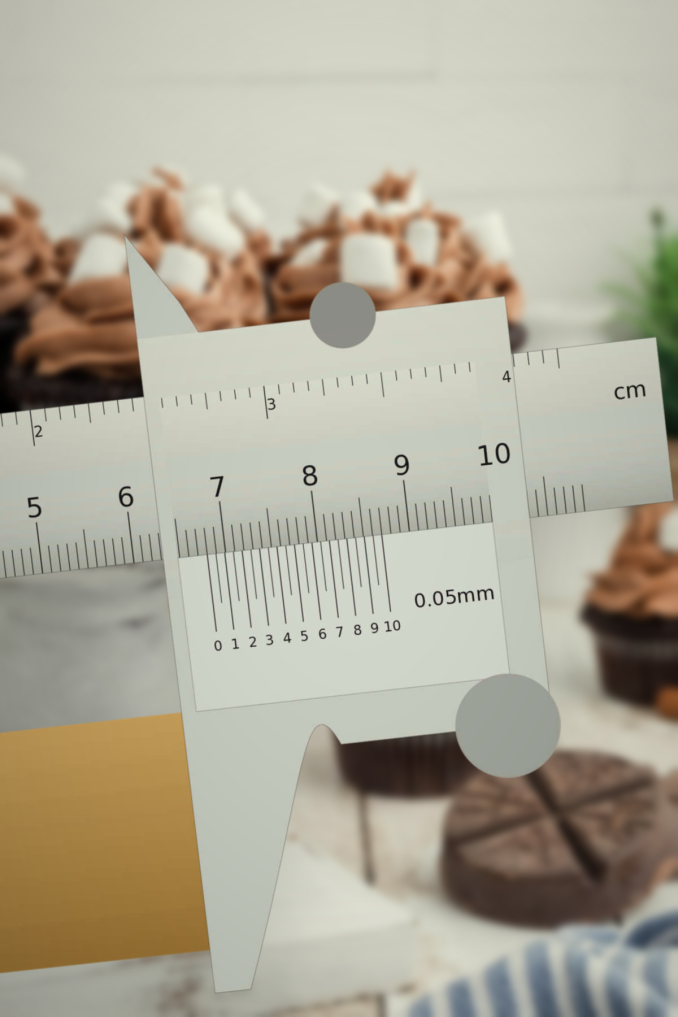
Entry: mm 68.0
